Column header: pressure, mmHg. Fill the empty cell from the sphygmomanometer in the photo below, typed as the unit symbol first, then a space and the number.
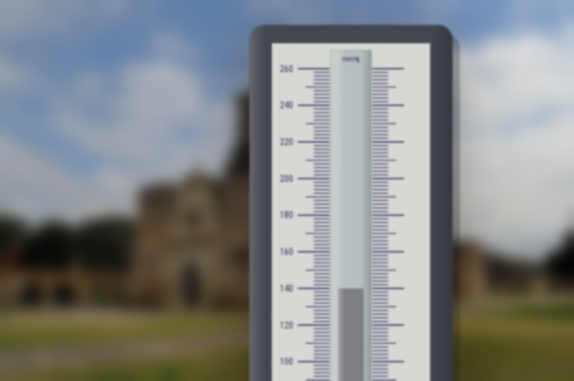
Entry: mmHg 140
